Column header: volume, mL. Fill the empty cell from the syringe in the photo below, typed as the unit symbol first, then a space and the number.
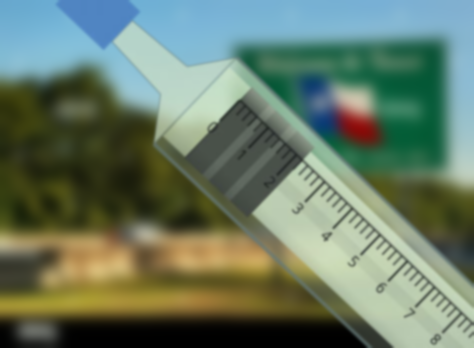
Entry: mL 0
